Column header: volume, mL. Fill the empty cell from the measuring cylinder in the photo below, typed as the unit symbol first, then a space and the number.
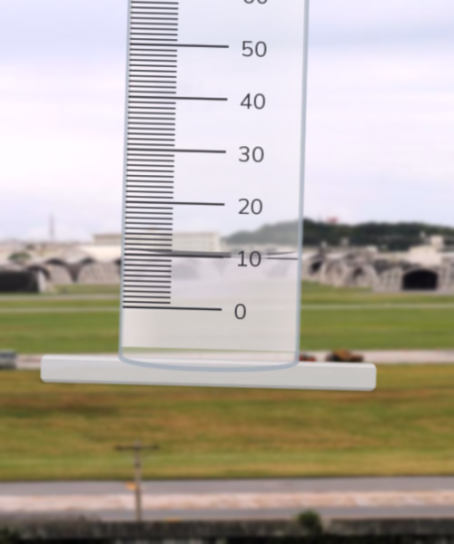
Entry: mL 10
